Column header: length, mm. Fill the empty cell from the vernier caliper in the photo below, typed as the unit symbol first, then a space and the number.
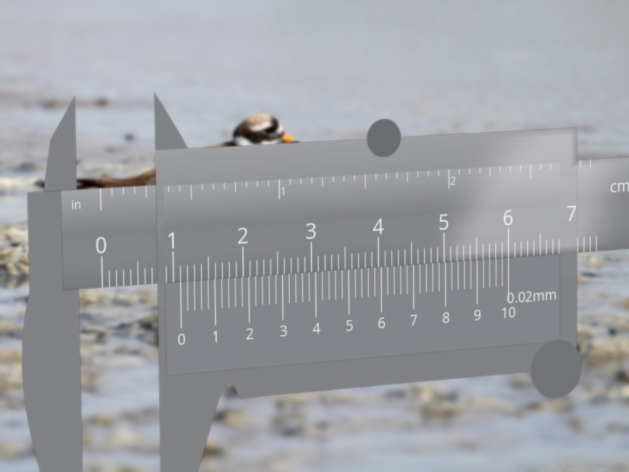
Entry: mm 11.0
